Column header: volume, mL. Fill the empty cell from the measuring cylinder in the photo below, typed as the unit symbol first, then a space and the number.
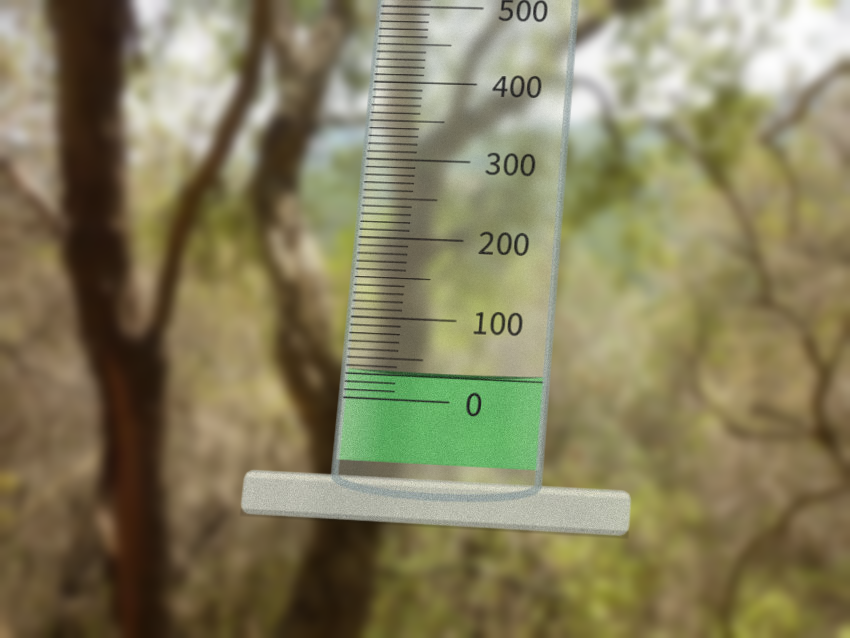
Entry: mL 30
